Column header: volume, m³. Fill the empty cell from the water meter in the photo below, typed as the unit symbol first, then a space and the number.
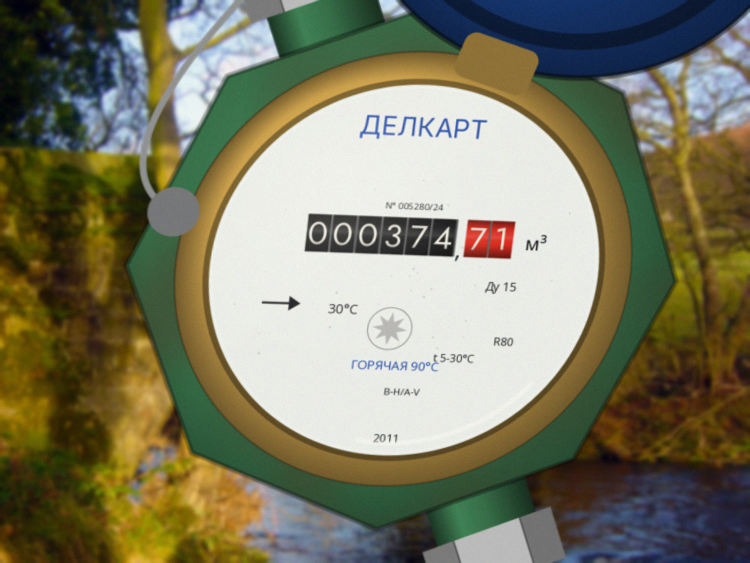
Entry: m³ 374.71
